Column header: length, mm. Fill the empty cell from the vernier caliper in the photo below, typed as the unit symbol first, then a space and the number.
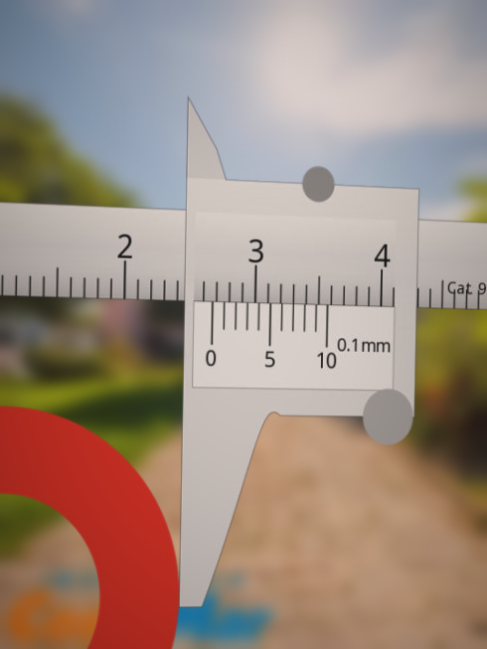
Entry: mm 26.7
